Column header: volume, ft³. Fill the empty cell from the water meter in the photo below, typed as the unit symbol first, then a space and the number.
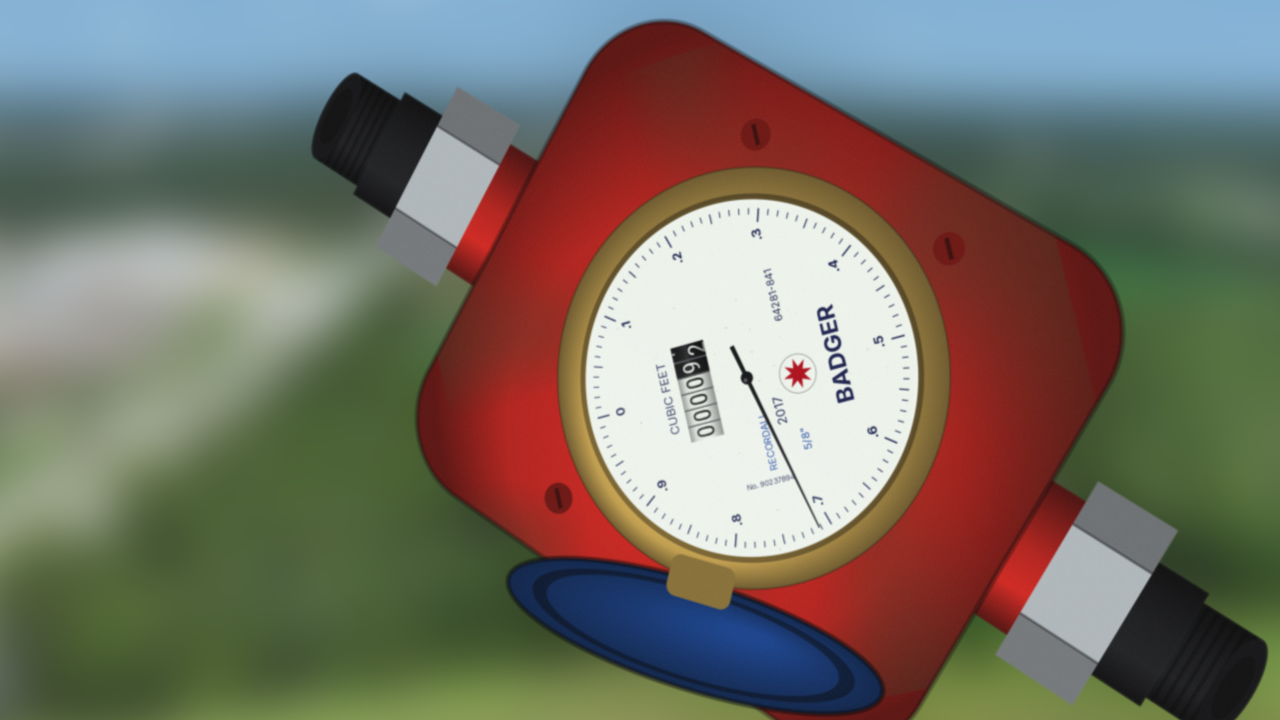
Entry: ft³ 91.71
